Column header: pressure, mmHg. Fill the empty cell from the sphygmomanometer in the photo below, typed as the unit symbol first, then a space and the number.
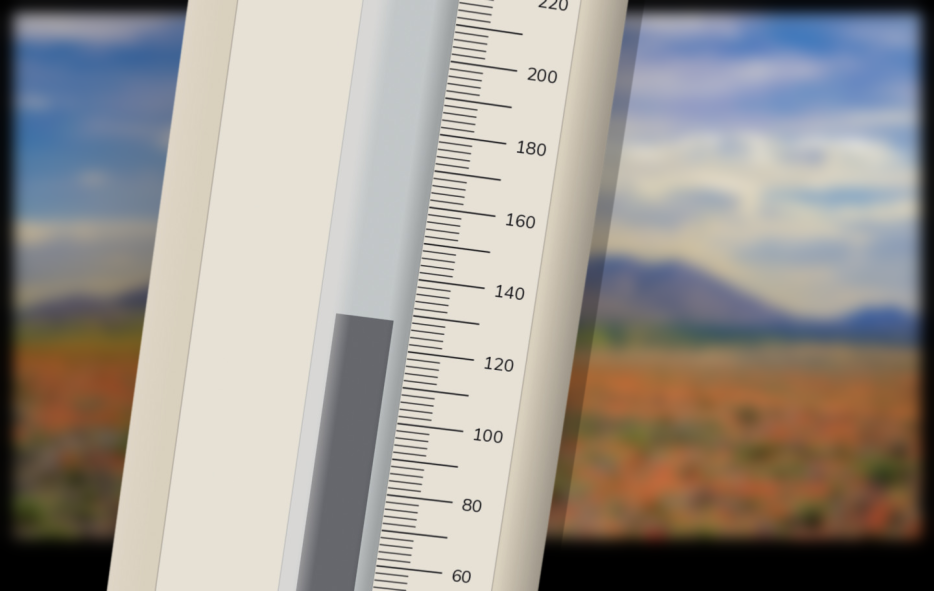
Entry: mmHg 128
